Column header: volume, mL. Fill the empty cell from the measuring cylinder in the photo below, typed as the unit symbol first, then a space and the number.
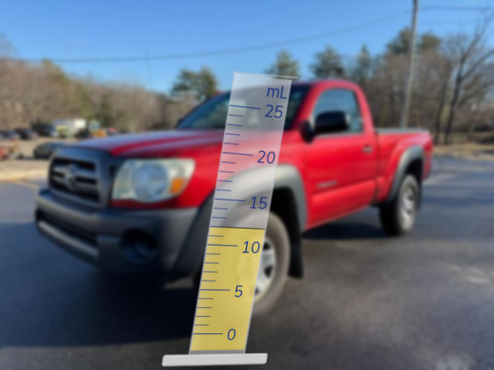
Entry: mL 12
